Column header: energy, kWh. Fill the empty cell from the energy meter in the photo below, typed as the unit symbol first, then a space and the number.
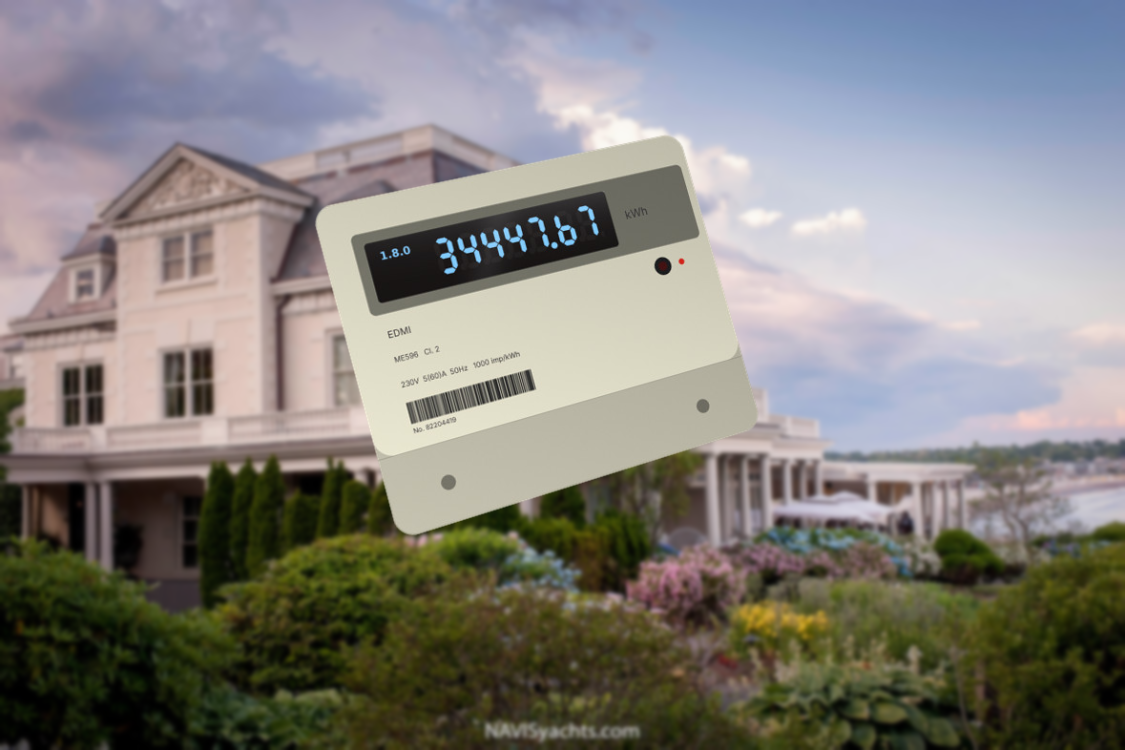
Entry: kWh 34447.67
